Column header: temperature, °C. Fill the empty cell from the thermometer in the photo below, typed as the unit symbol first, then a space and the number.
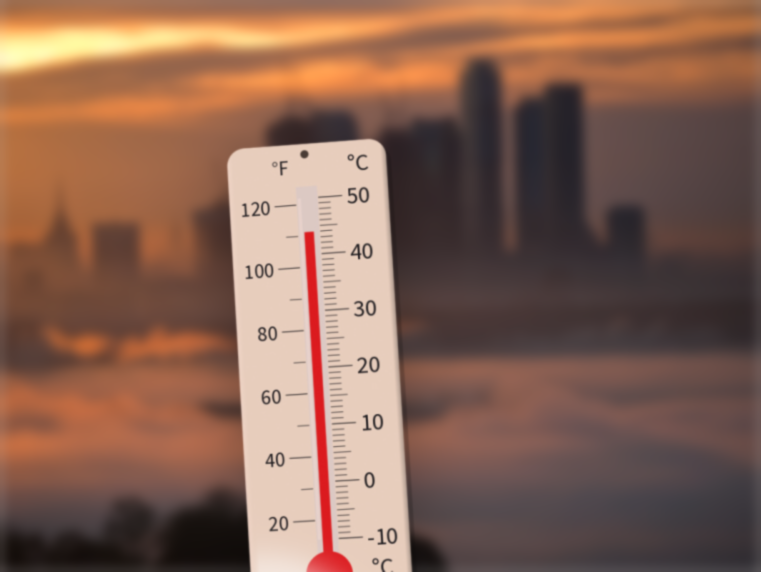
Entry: °C 44
